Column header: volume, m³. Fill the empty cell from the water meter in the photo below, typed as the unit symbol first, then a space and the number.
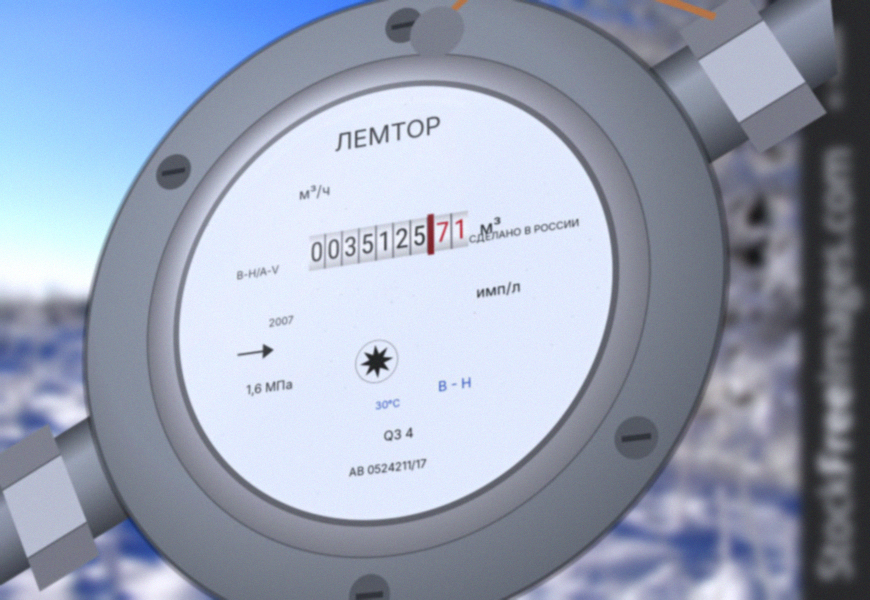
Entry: m³ 35125.71
